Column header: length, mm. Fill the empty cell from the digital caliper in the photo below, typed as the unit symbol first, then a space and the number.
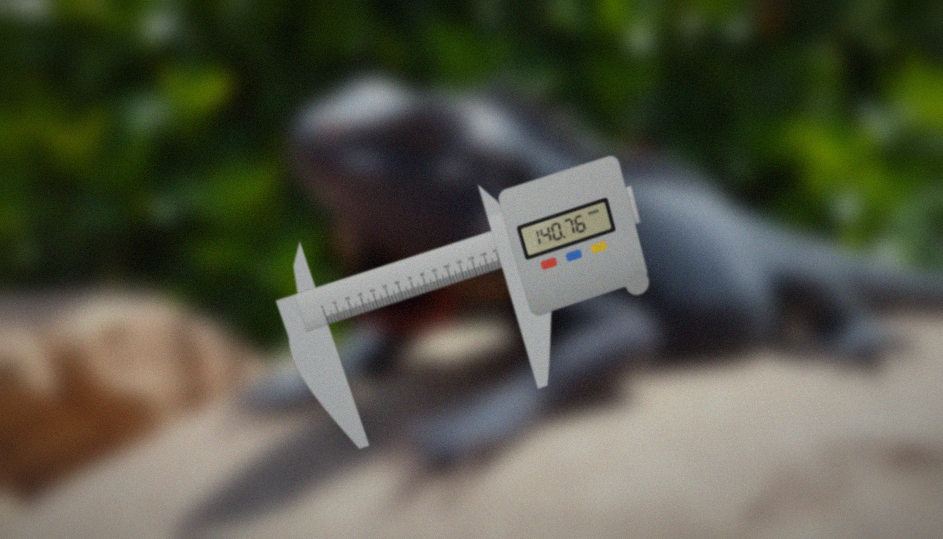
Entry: mm 140.76
